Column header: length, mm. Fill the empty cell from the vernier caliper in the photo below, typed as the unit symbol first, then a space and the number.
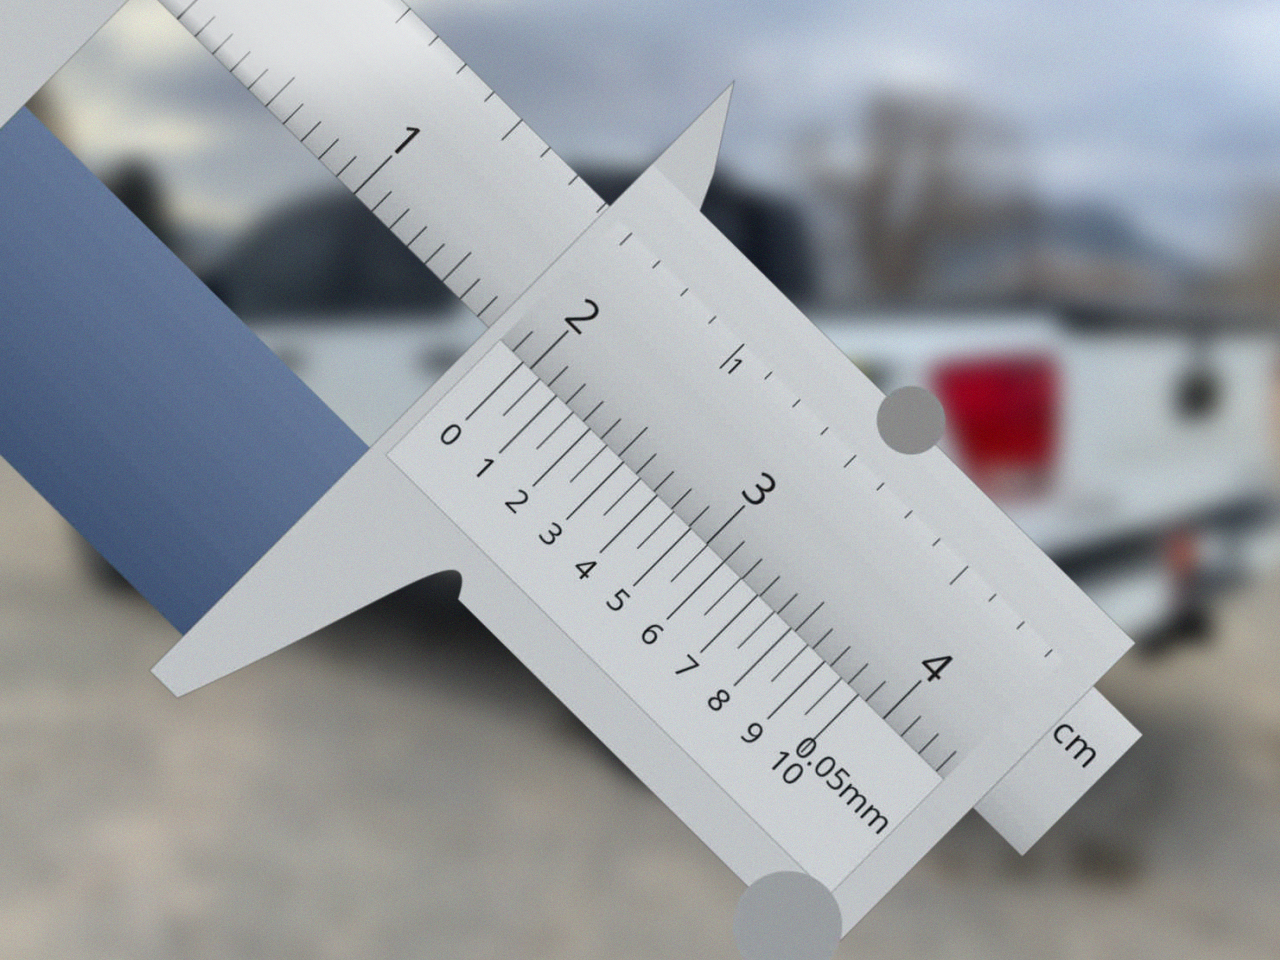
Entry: mm 19.60
